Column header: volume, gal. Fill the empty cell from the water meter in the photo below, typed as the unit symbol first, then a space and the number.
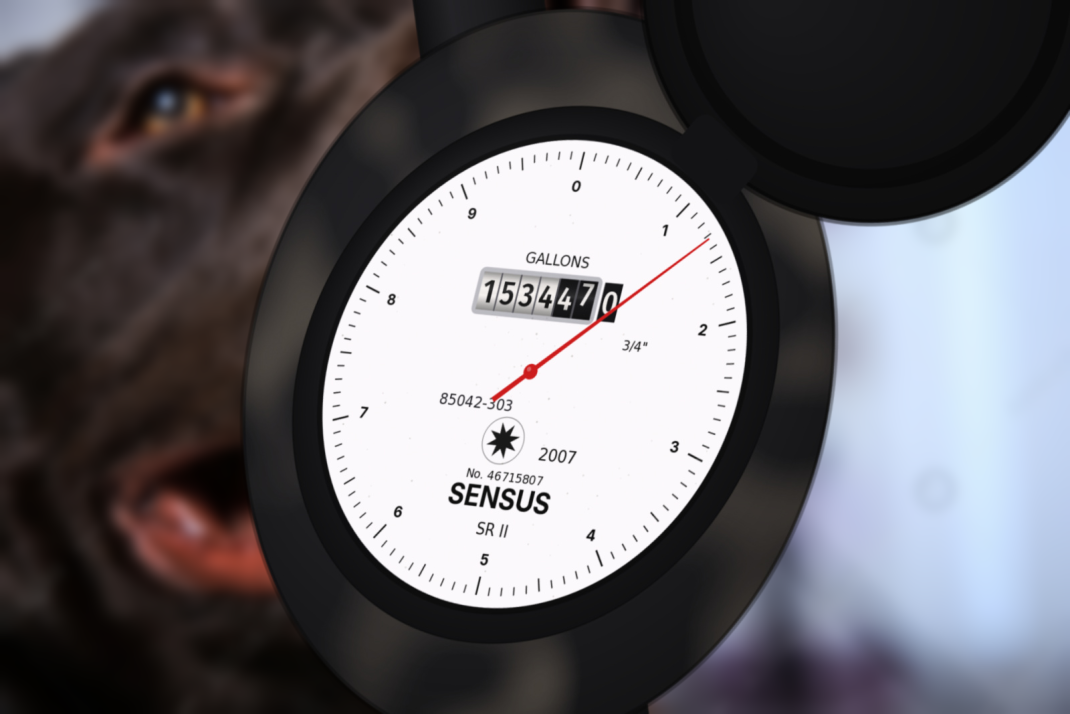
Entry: gal 1534471.3
